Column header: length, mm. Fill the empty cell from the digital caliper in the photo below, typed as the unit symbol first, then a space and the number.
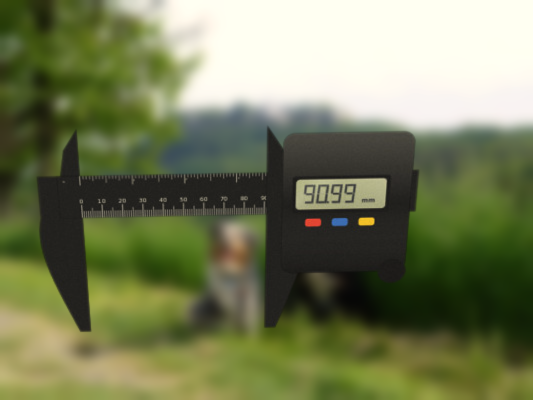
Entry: mm 90.99
